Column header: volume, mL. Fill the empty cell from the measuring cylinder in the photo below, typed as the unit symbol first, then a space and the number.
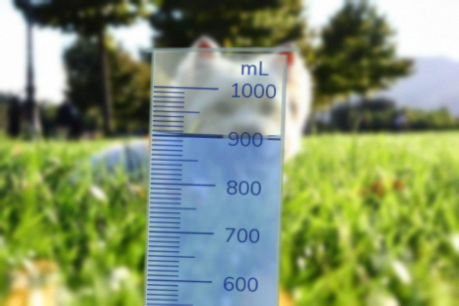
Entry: mL 900
